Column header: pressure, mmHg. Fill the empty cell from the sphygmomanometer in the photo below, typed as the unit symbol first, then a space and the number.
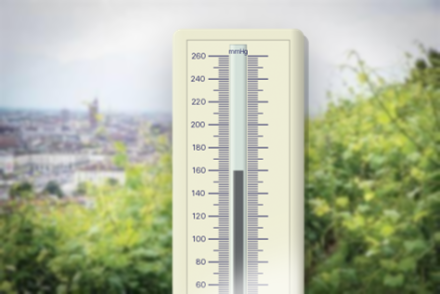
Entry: mmHg 160
